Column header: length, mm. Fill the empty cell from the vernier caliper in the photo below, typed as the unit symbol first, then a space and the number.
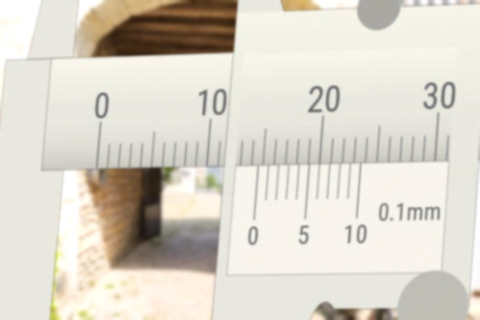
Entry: mm 14.6
